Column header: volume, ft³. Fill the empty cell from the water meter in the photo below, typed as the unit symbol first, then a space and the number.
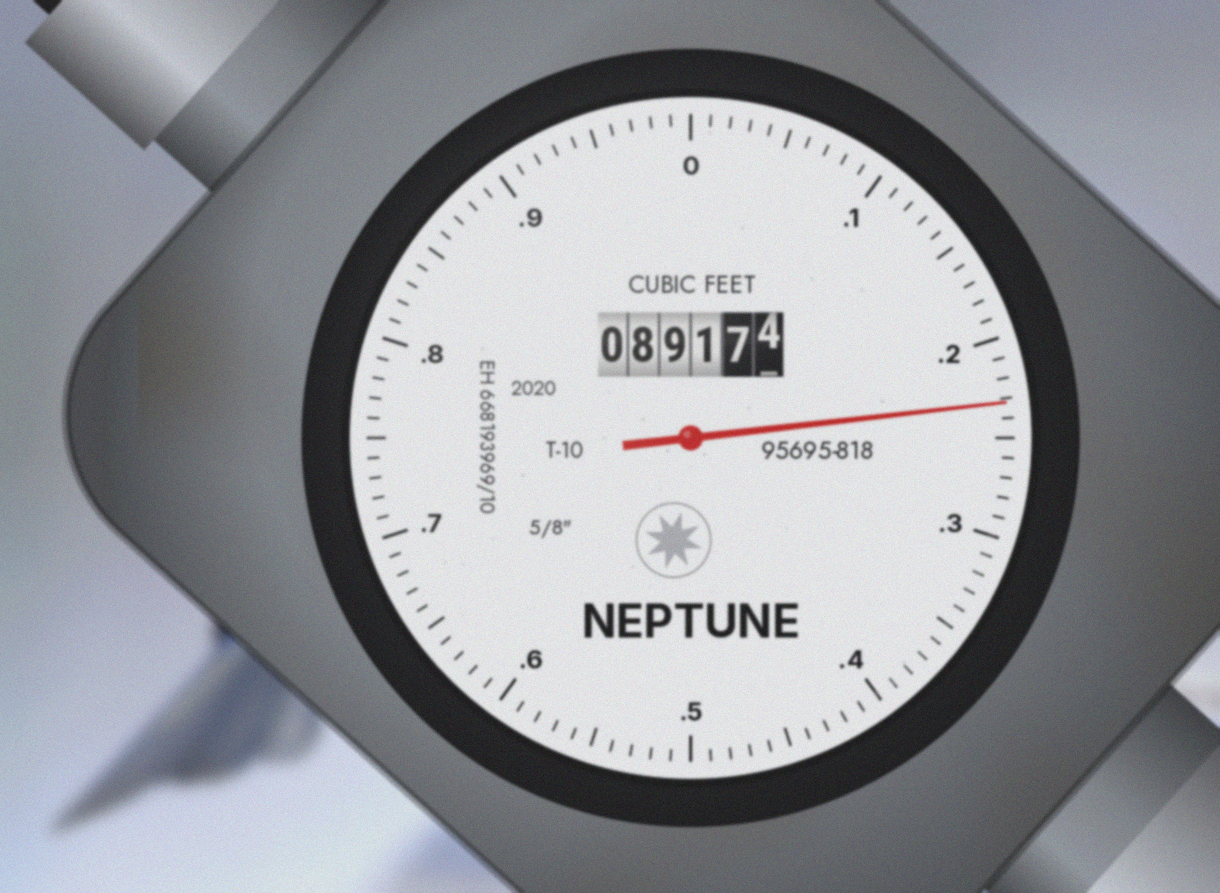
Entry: ft³ 89174.23
